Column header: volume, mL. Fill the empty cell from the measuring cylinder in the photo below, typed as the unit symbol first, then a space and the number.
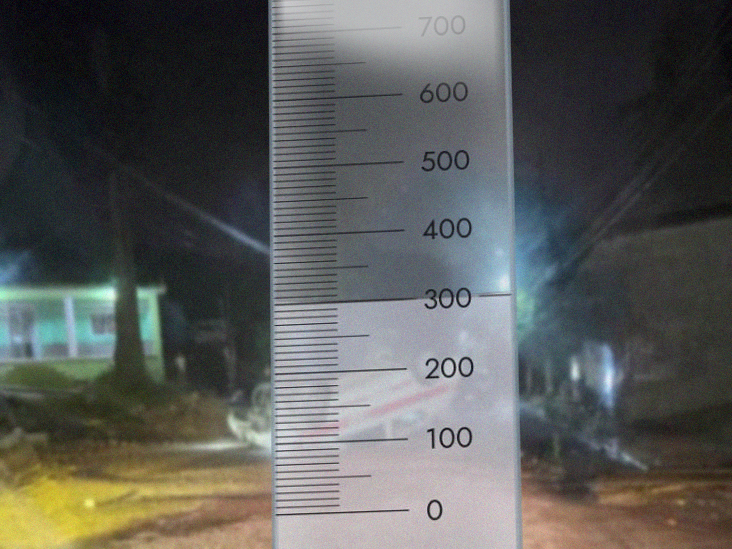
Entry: mL 300
